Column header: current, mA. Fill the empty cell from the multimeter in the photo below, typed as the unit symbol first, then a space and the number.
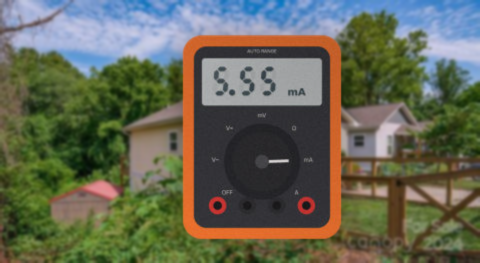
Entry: mA 5.55
